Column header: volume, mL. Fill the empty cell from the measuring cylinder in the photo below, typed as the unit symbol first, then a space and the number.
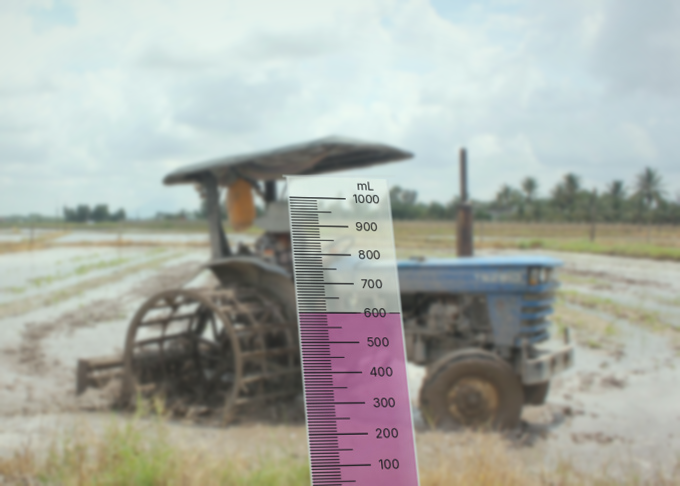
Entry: mL 600
